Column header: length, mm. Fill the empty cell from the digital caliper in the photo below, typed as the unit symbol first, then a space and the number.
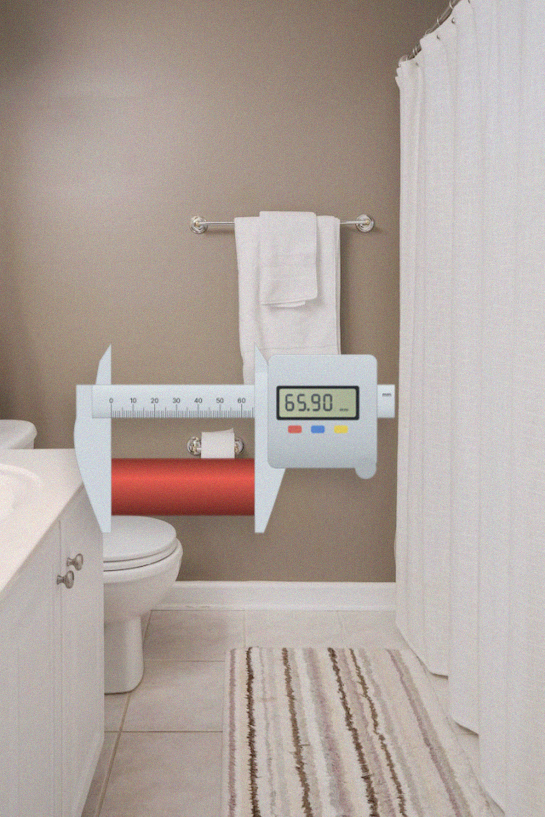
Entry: mm 65.90
